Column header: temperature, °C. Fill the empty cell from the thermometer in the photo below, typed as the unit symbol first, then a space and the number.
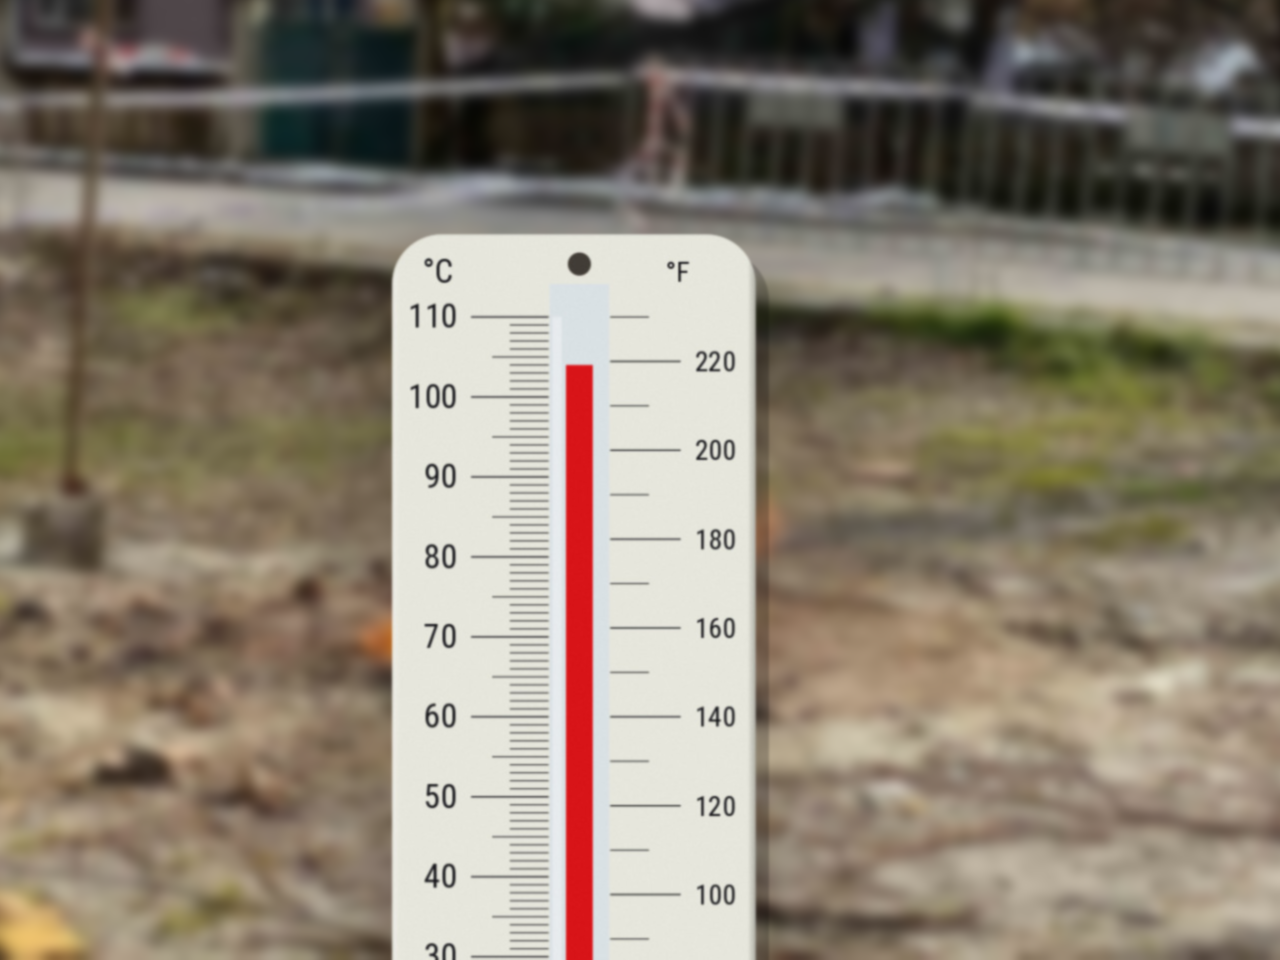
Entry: °C 104
